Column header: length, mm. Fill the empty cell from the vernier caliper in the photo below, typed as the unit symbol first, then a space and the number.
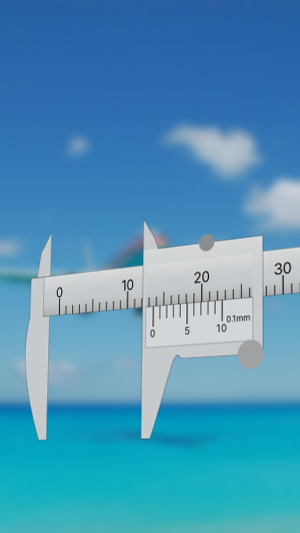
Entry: mm 13.6
